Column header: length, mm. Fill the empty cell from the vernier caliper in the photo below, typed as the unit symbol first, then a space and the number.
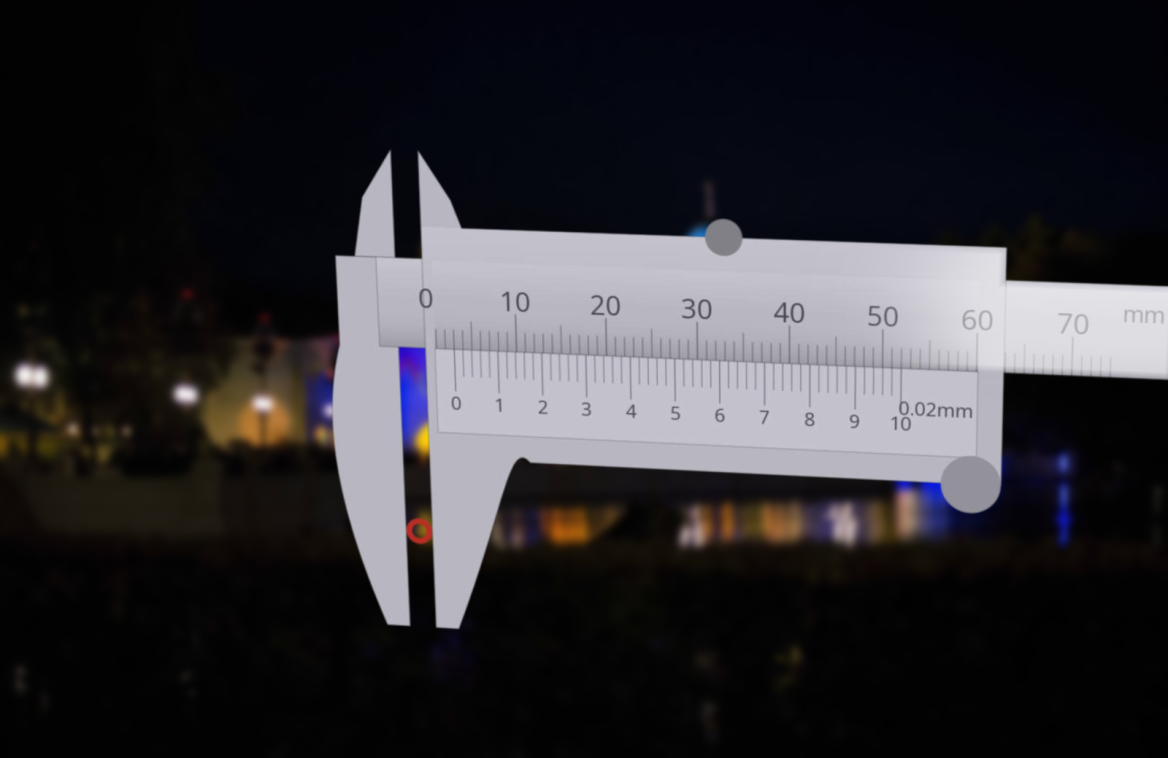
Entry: mm 3.0
